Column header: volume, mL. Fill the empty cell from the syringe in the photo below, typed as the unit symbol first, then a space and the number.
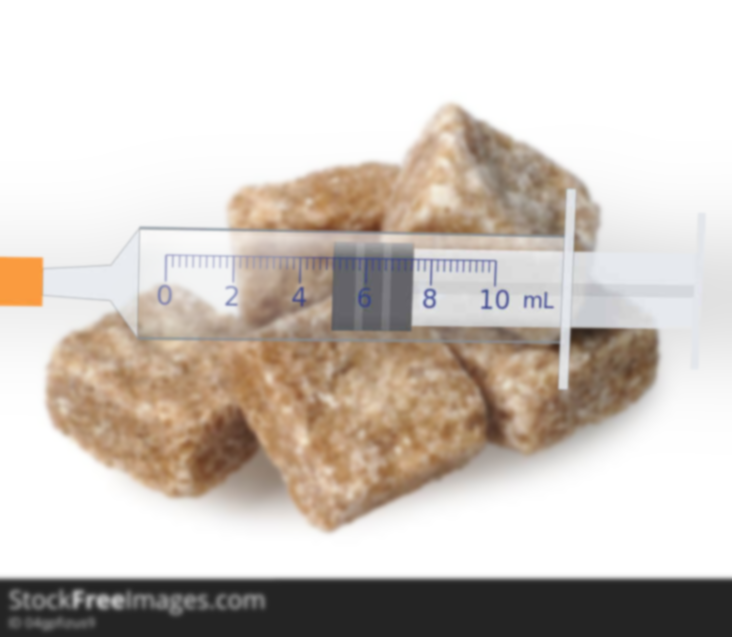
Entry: mL 5
